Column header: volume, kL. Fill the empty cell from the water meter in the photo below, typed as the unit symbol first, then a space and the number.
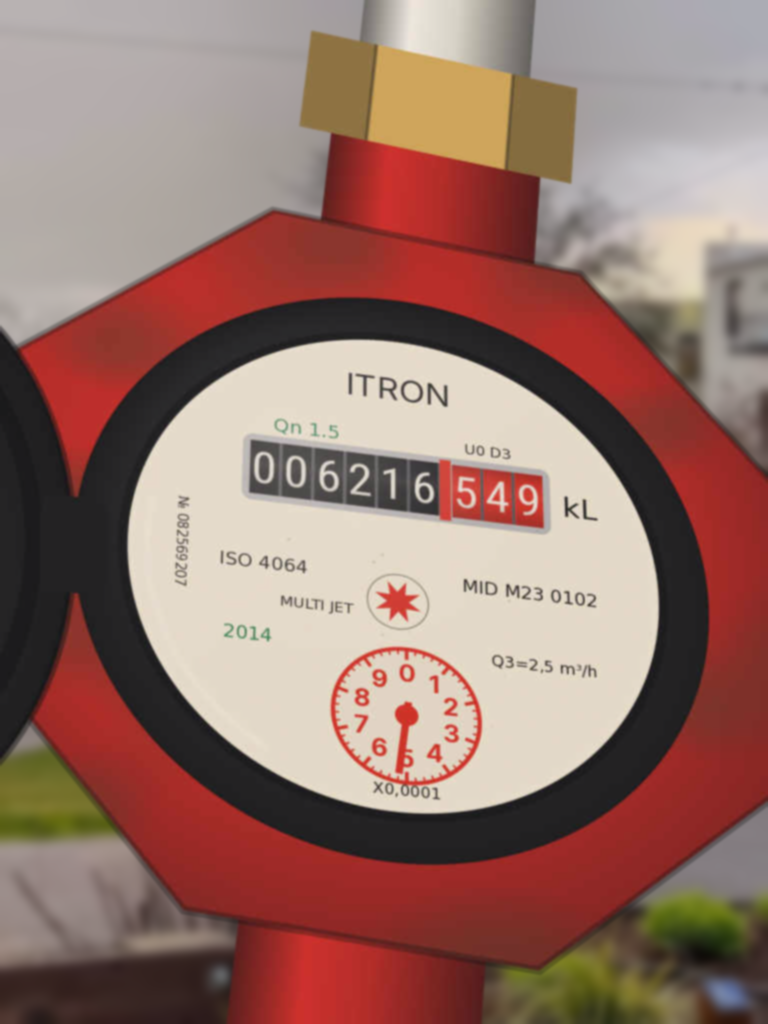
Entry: kL 6216.5495
